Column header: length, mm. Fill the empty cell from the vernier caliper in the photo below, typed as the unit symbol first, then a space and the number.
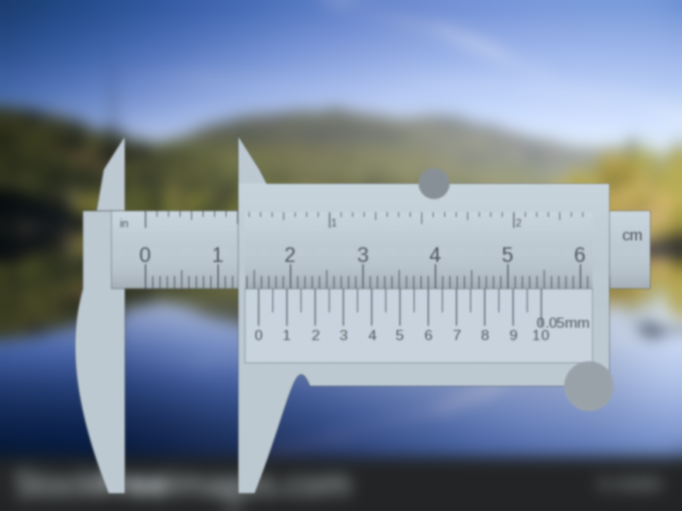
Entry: mm 15.6
